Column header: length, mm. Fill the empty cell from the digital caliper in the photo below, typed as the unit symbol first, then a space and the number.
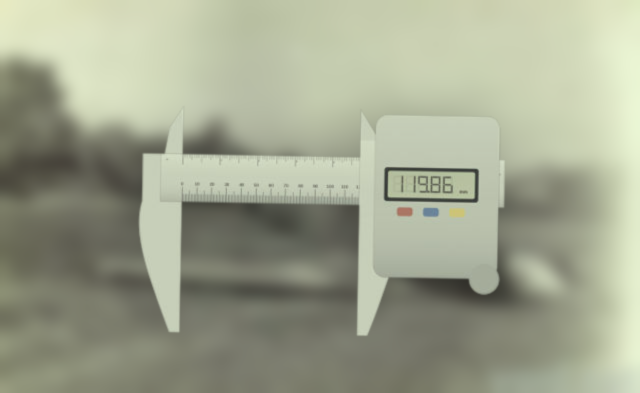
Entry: mm 119.86
